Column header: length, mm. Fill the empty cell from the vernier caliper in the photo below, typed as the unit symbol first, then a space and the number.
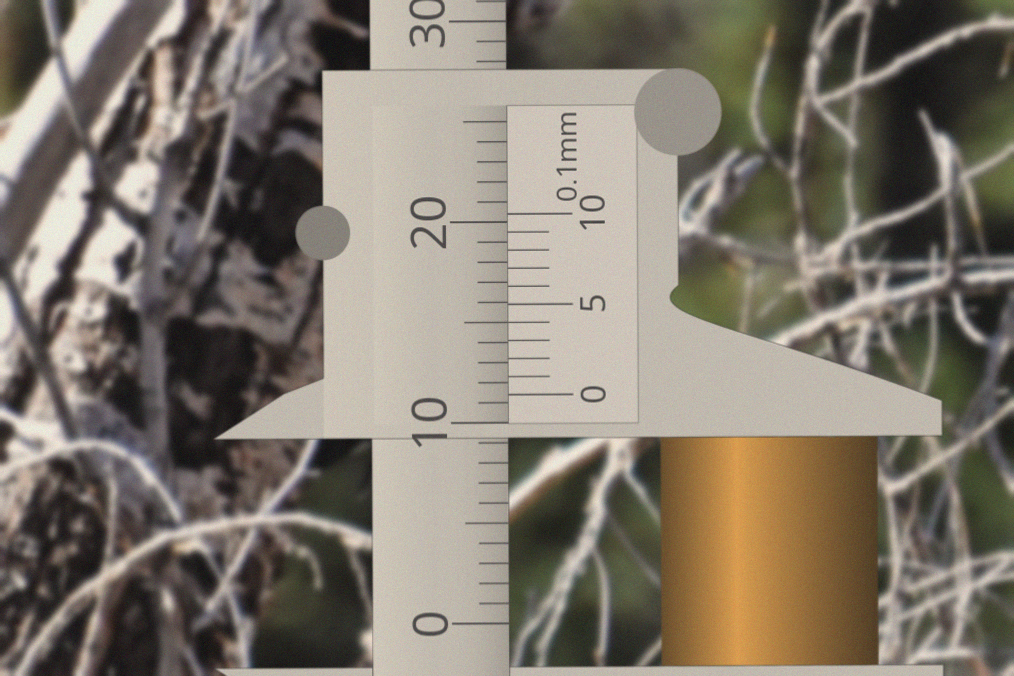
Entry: mm 11.4
